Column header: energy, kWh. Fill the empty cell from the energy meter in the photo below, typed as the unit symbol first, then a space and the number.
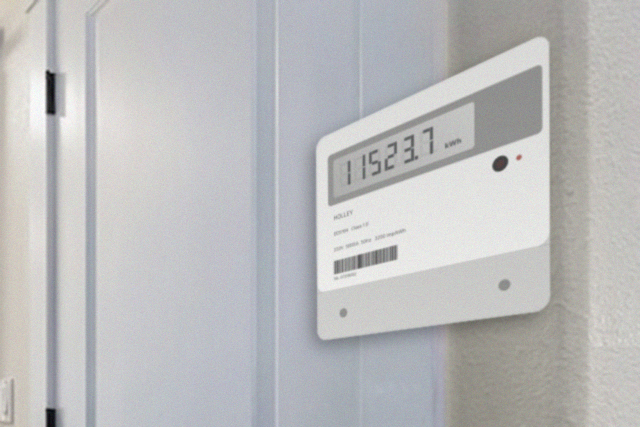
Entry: kWh 11523.7
